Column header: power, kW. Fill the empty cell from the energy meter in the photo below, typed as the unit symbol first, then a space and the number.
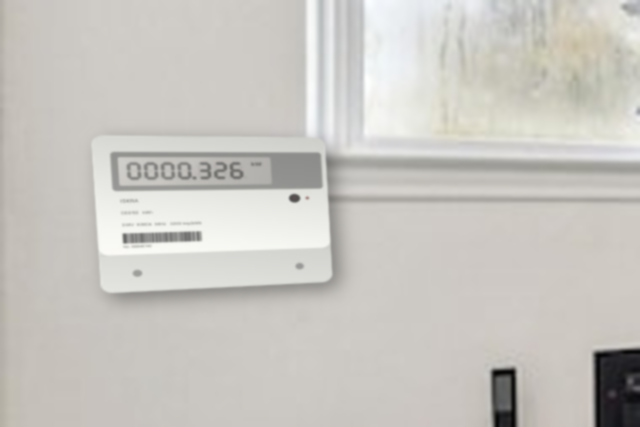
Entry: kW 0.326
